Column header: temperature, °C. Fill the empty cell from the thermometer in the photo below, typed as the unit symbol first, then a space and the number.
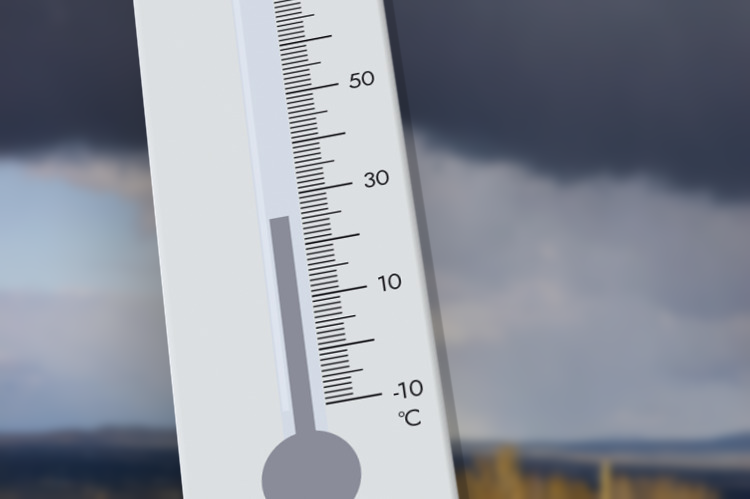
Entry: °C 26
